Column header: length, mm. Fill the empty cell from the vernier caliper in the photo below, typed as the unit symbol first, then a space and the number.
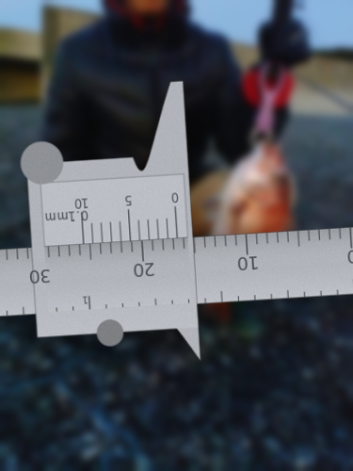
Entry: mm 16.6
